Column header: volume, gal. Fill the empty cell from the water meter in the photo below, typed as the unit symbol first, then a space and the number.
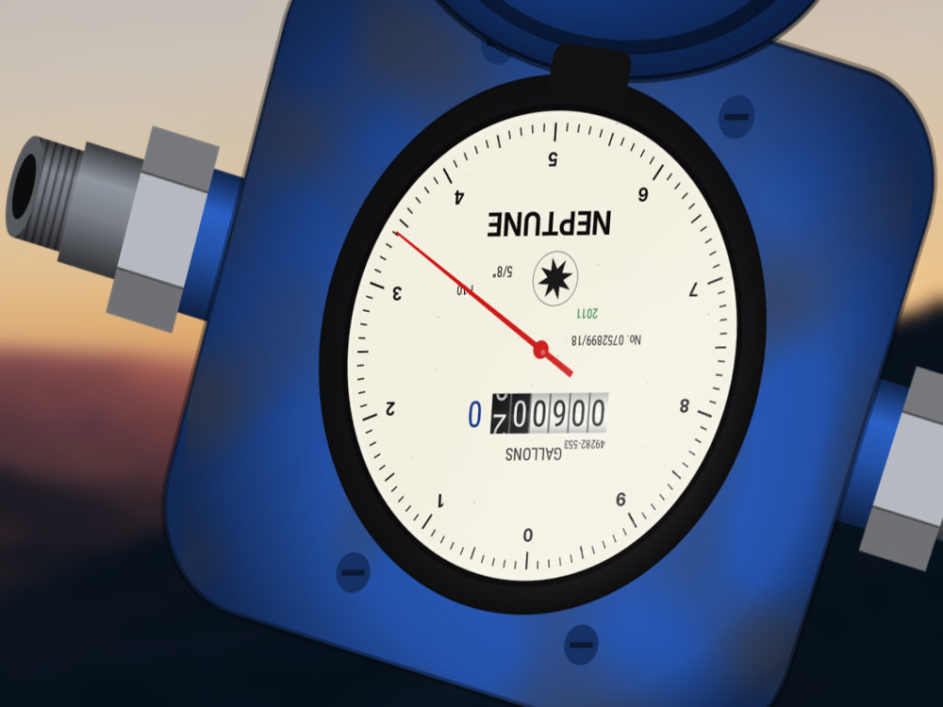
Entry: gal 60023.4
